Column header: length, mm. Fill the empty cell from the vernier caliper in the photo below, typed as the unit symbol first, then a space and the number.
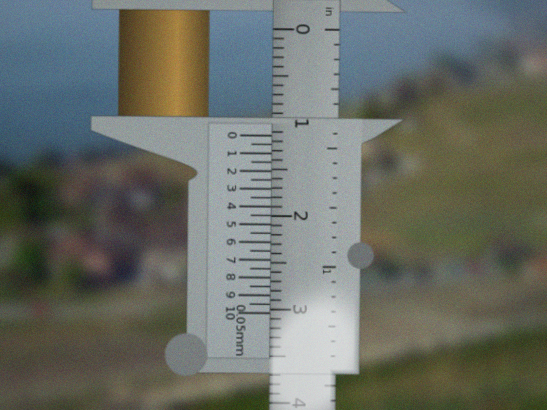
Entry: mm 11.4
